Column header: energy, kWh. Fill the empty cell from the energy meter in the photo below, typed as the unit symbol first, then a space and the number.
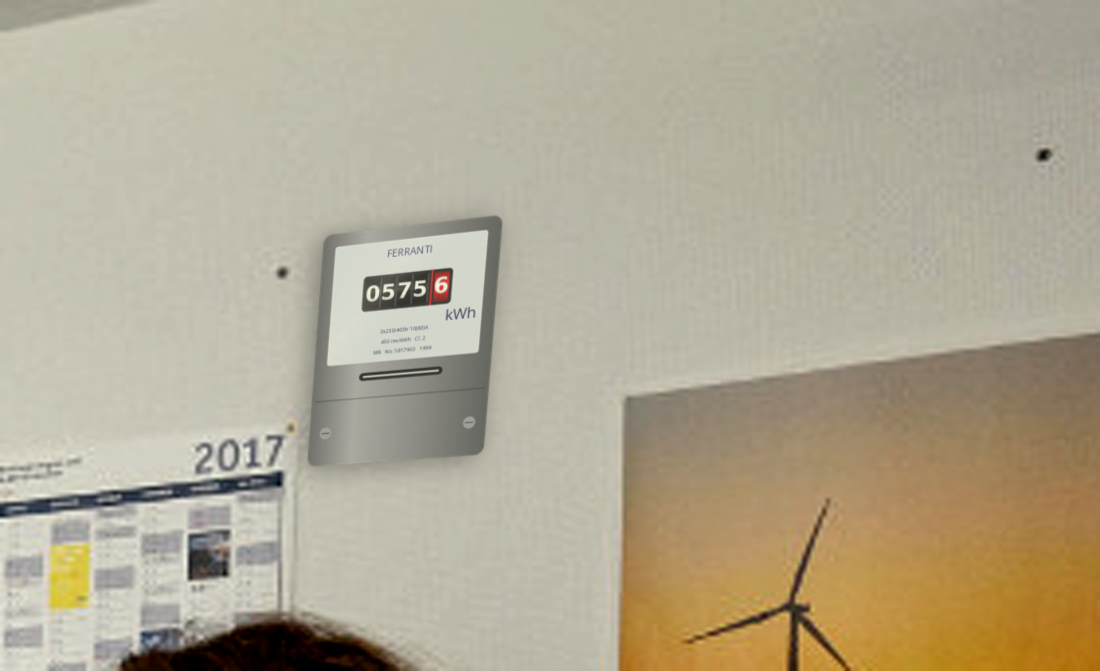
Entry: kWh 575.6
